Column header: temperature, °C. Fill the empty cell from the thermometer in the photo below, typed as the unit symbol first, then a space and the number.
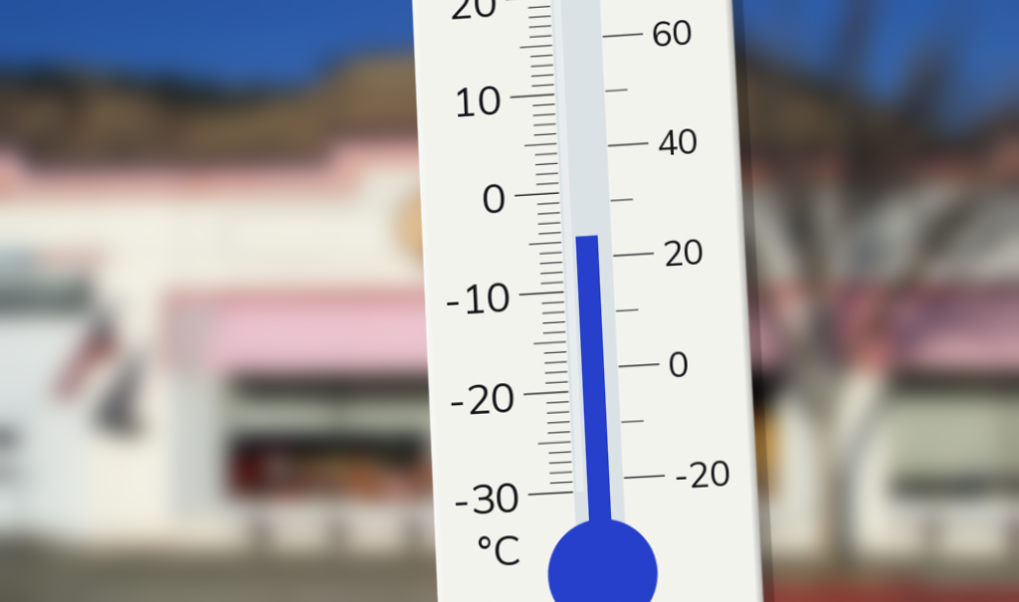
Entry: °C -4.5
